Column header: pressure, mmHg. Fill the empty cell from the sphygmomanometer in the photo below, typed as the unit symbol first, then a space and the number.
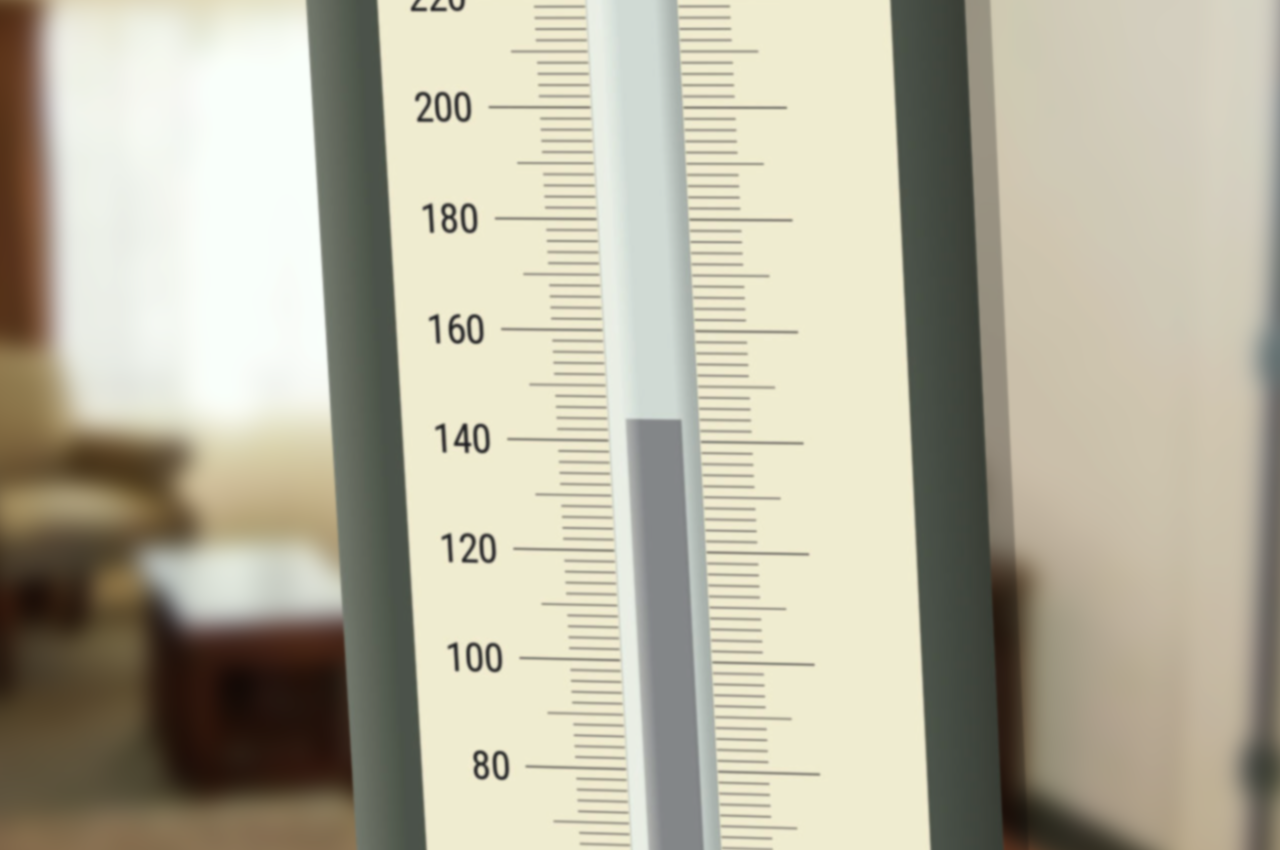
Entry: mmHg 144
